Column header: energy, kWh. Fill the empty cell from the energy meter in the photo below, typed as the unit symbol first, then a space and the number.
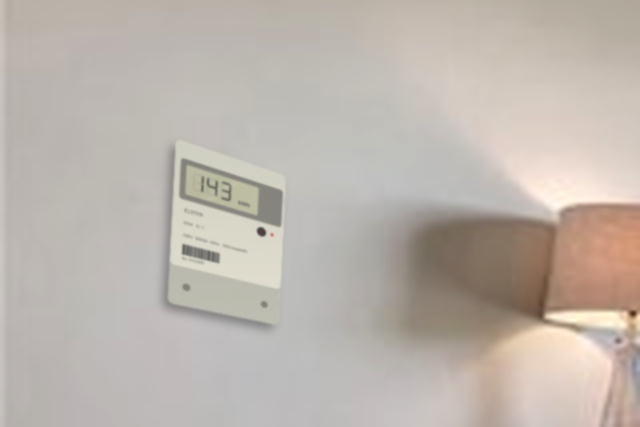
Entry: kWh 143
